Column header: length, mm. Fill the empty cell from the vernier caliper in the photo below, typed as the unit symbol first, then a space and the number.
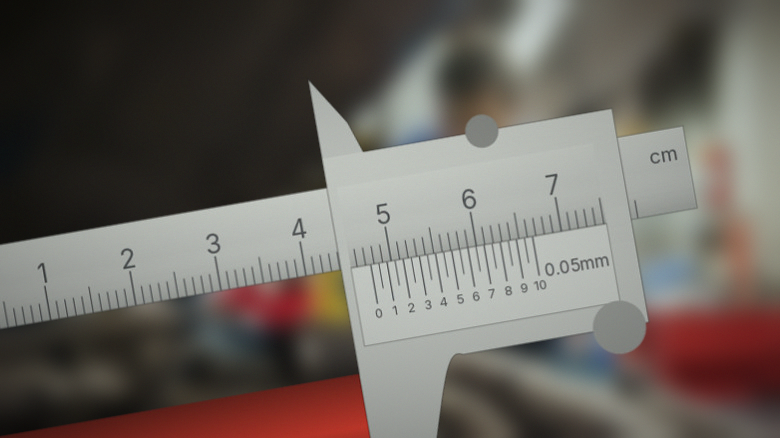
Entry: mm 47.6
